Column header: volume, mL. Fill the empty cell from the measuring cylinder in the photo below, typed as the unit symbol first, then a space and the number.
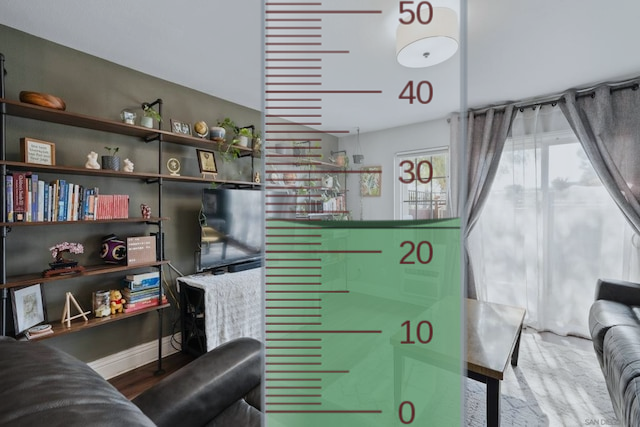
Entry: mL 23
